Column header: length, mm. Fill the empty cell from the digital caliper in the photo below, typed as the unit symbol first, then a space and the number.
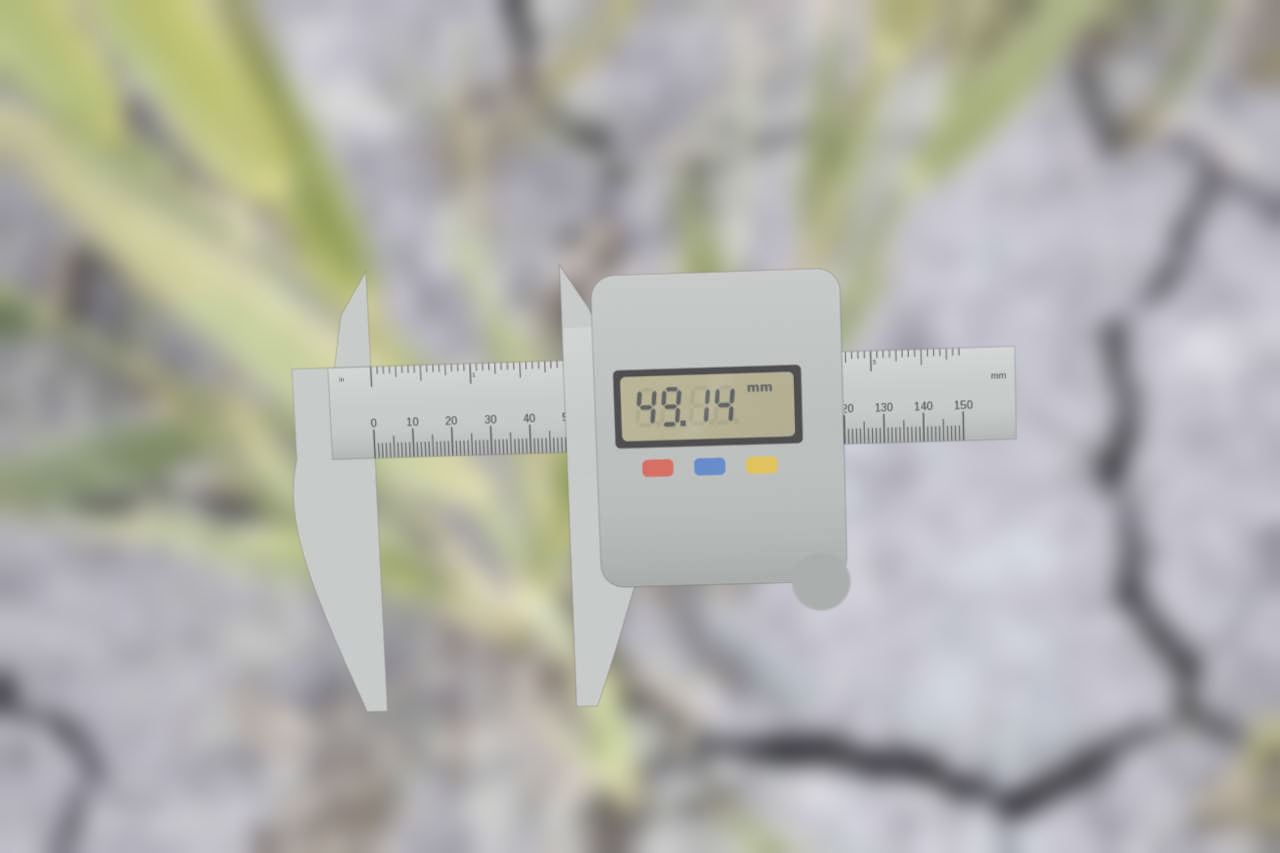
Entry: mm 49.14
